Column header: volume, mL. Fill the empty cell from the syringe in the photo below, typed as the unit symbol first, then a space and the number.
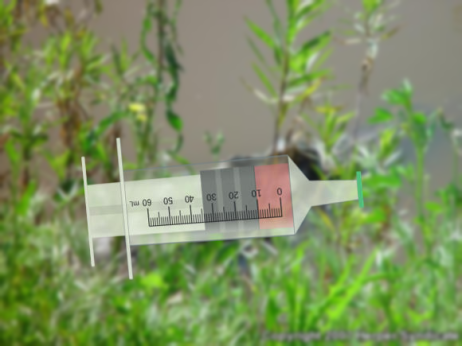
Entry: mL 10
